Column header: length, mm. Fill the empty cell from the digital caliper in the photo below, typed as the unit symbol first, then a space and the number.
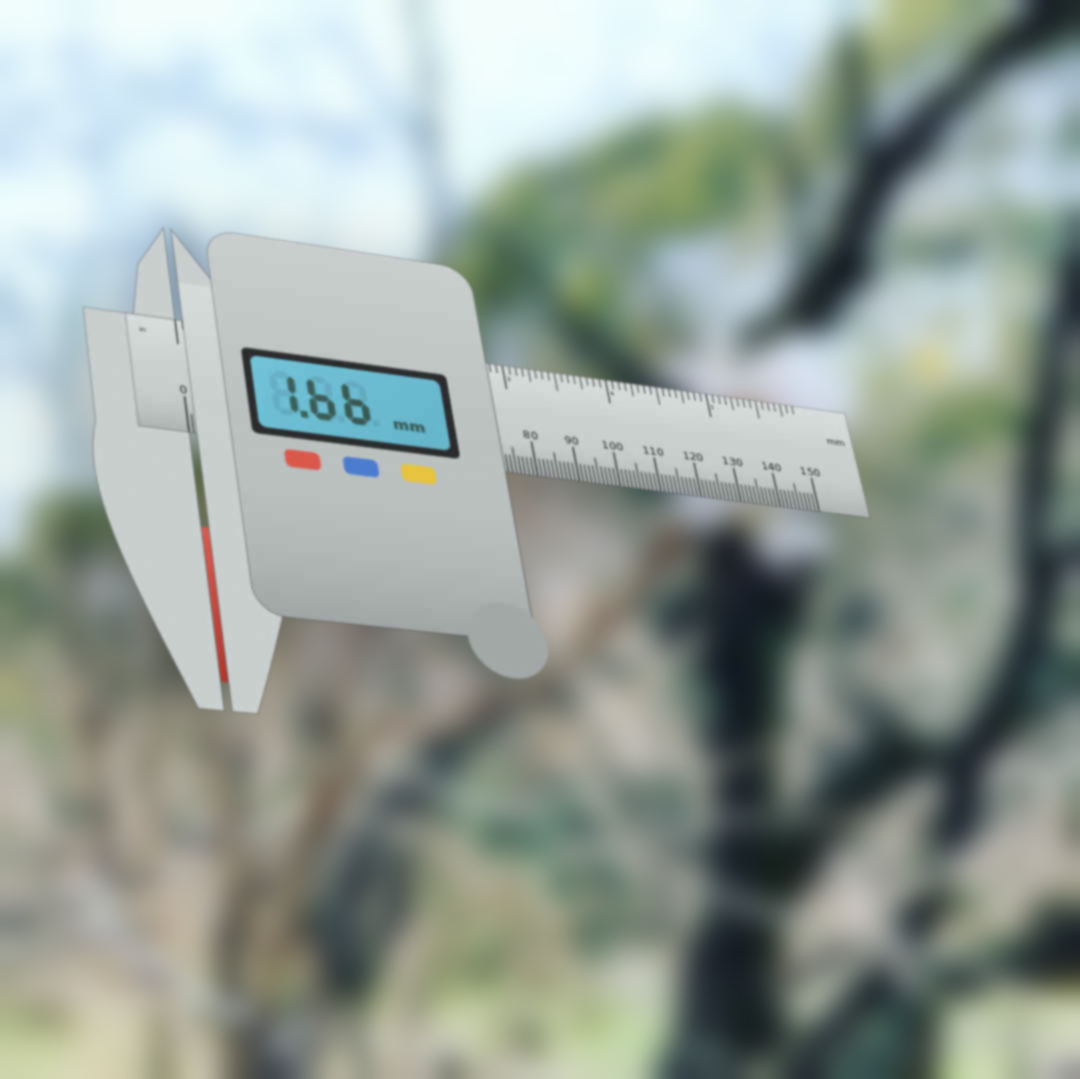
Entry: mm 1.66
